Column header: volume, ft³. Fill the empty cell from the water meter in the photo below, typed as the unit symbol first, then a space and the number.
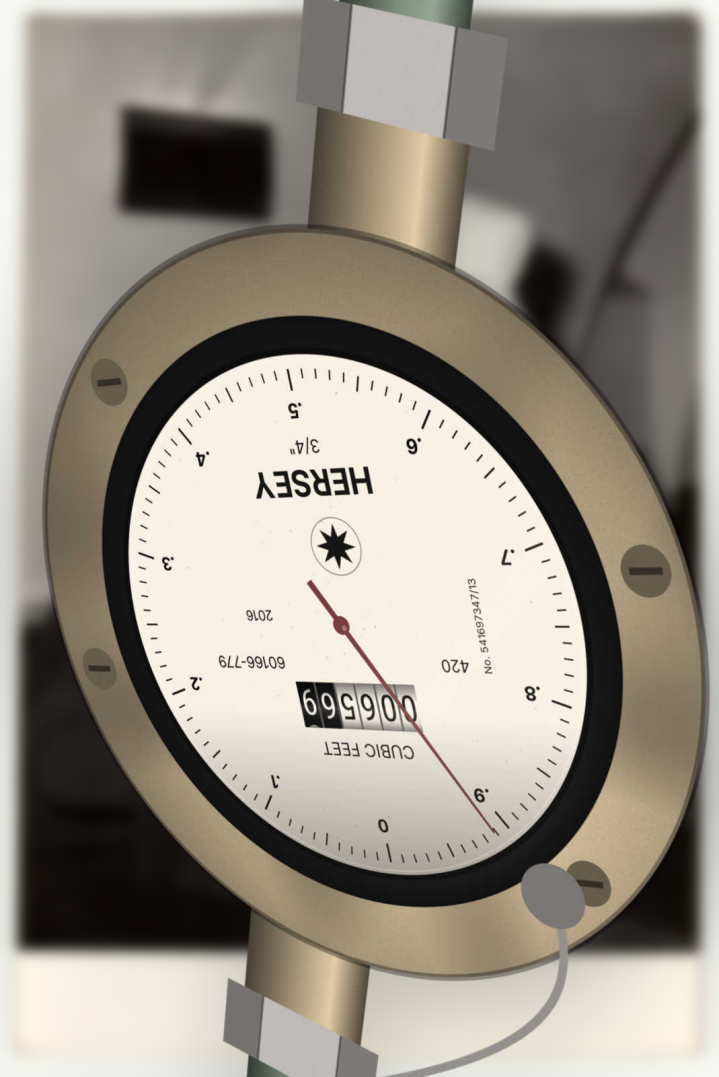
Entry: ft³ 6568.91
